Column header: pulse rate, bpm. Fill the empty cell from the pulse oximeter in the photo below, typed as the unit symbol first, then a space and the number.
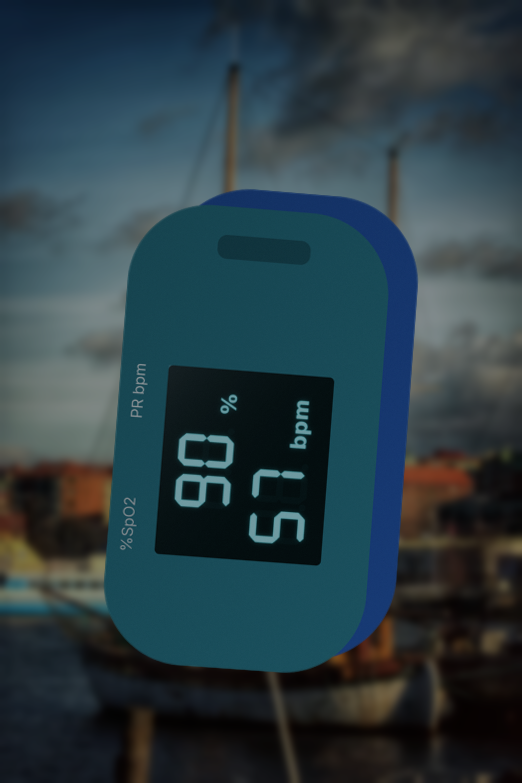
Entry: bpm 57
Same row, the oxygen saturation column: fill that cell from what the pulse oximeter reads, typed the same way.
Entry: % 90
